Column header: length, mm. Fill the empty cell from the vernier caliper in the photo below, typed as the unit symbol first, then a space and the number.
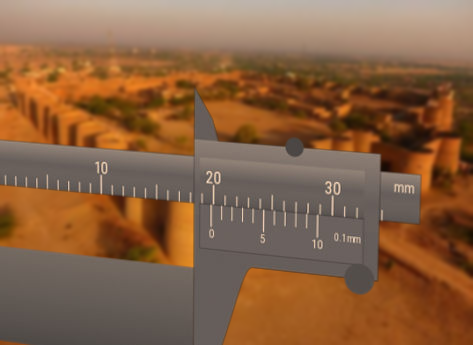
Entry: mm 19.8
